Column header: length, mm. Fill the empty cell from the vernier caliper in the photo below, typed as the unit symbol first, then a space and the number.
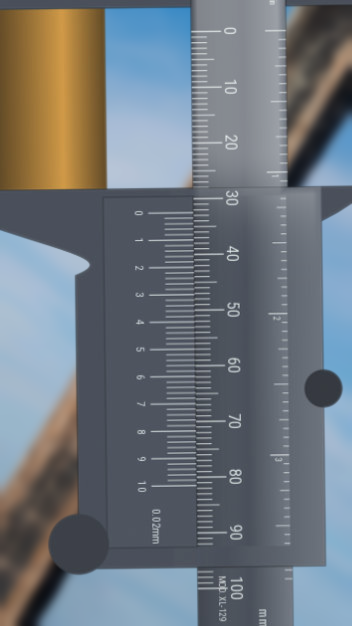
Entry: mm 32.5
